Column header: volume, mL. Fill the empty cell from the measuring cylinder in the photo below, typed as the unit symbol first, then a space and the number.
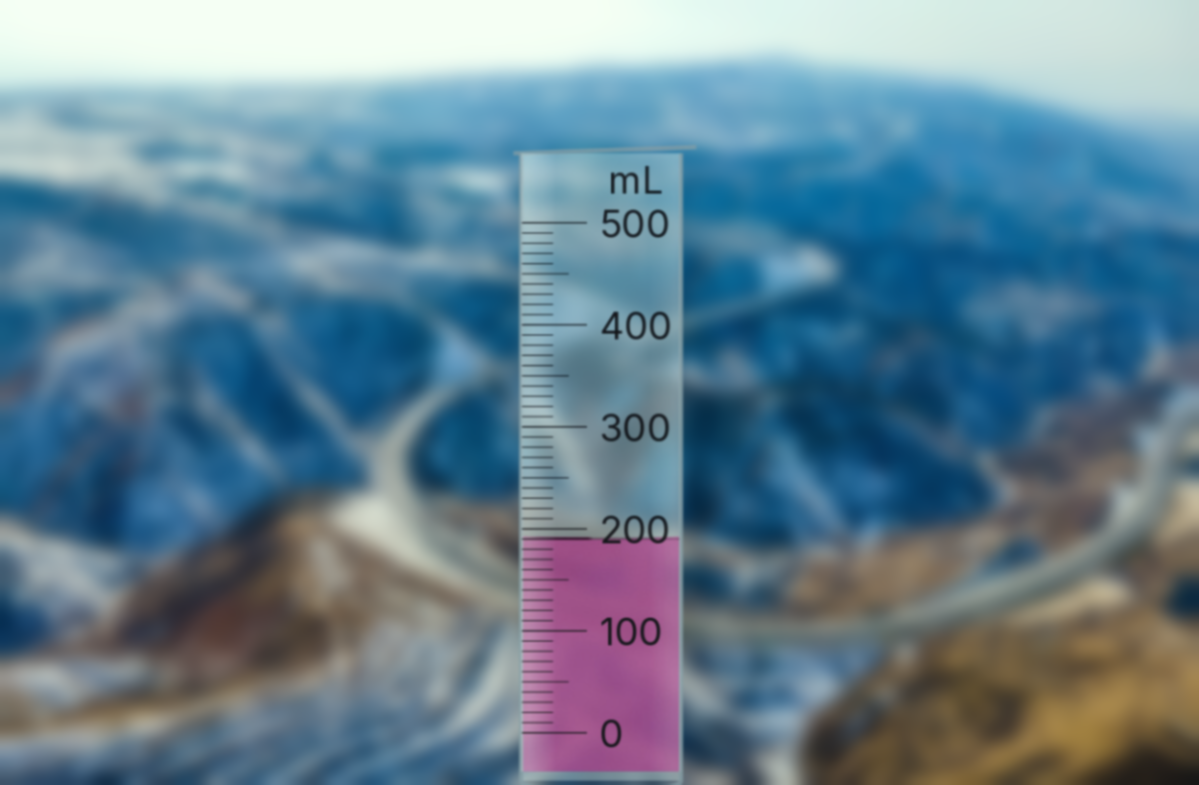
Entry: mL 190
